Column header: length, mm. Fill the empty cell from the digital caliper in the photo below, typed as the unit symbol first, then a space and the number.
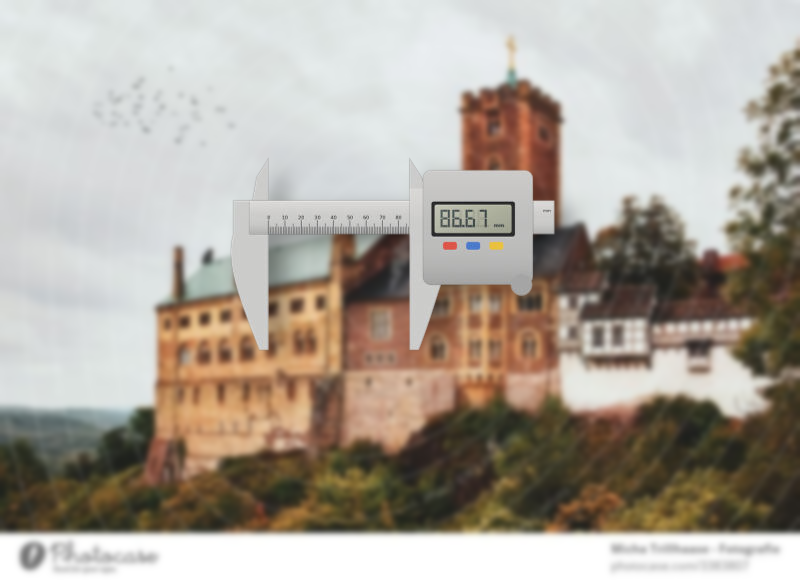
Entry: mm 86.67
